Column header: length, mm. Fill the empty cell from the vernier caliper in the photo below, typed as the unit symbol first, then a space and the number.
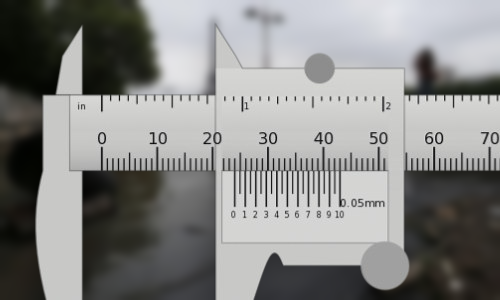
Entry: mm 24.0
